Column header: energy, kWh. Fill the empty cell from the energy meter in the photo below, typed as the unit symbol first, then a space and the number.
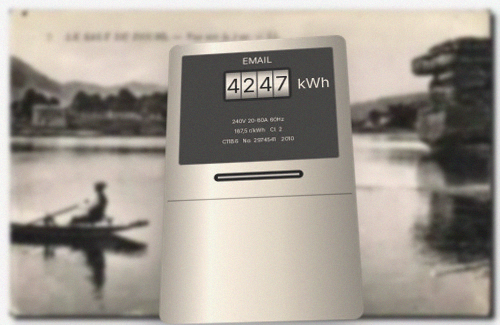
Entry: kWh 4247
